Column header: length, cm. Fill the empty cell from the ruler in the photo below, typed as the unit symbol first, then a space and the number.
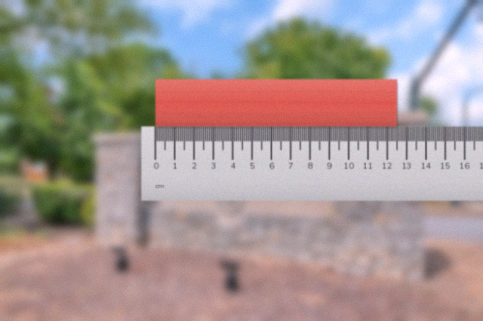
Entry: cm 12.5
